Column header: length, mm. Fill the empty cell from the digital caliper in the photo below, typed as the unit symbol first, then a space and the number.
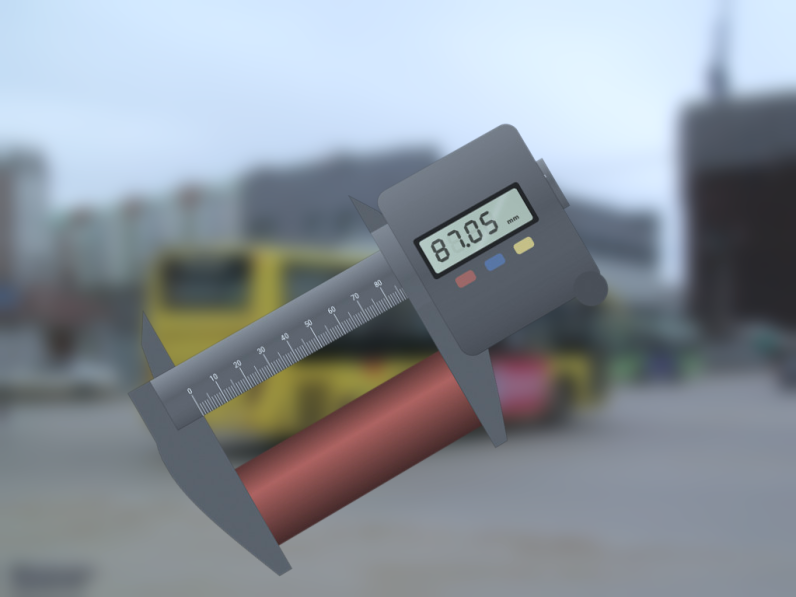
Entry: mm 87.05
